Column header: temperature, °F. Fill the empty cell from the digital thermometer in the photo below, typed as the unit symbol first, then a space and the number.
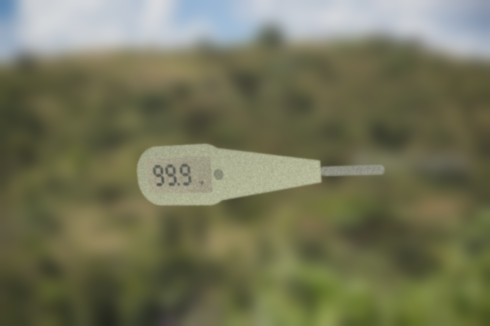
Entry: °F 99.9
